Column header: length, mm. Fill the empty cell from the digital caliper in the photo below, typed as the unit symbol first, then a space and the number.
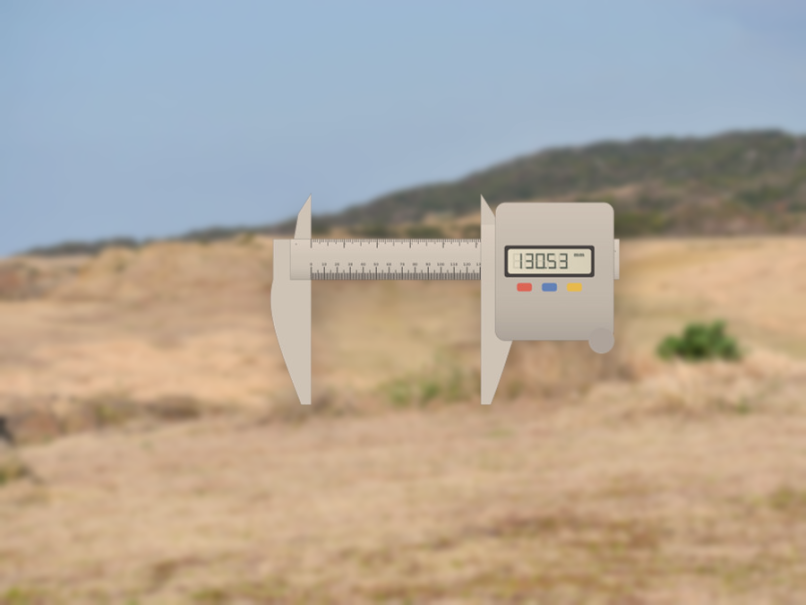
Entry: mm 130.53
